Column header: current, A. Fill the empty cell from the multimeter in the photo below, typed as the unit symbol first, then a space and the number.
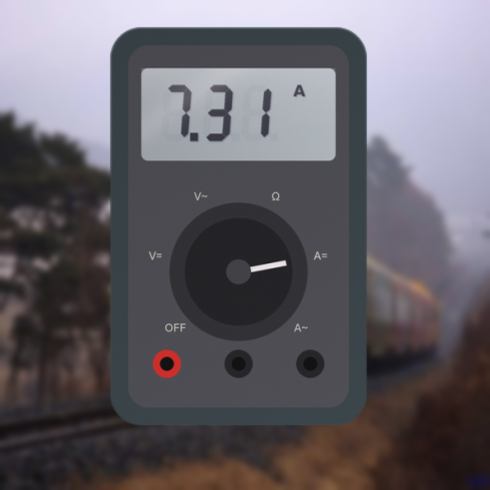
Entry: A 7.31
